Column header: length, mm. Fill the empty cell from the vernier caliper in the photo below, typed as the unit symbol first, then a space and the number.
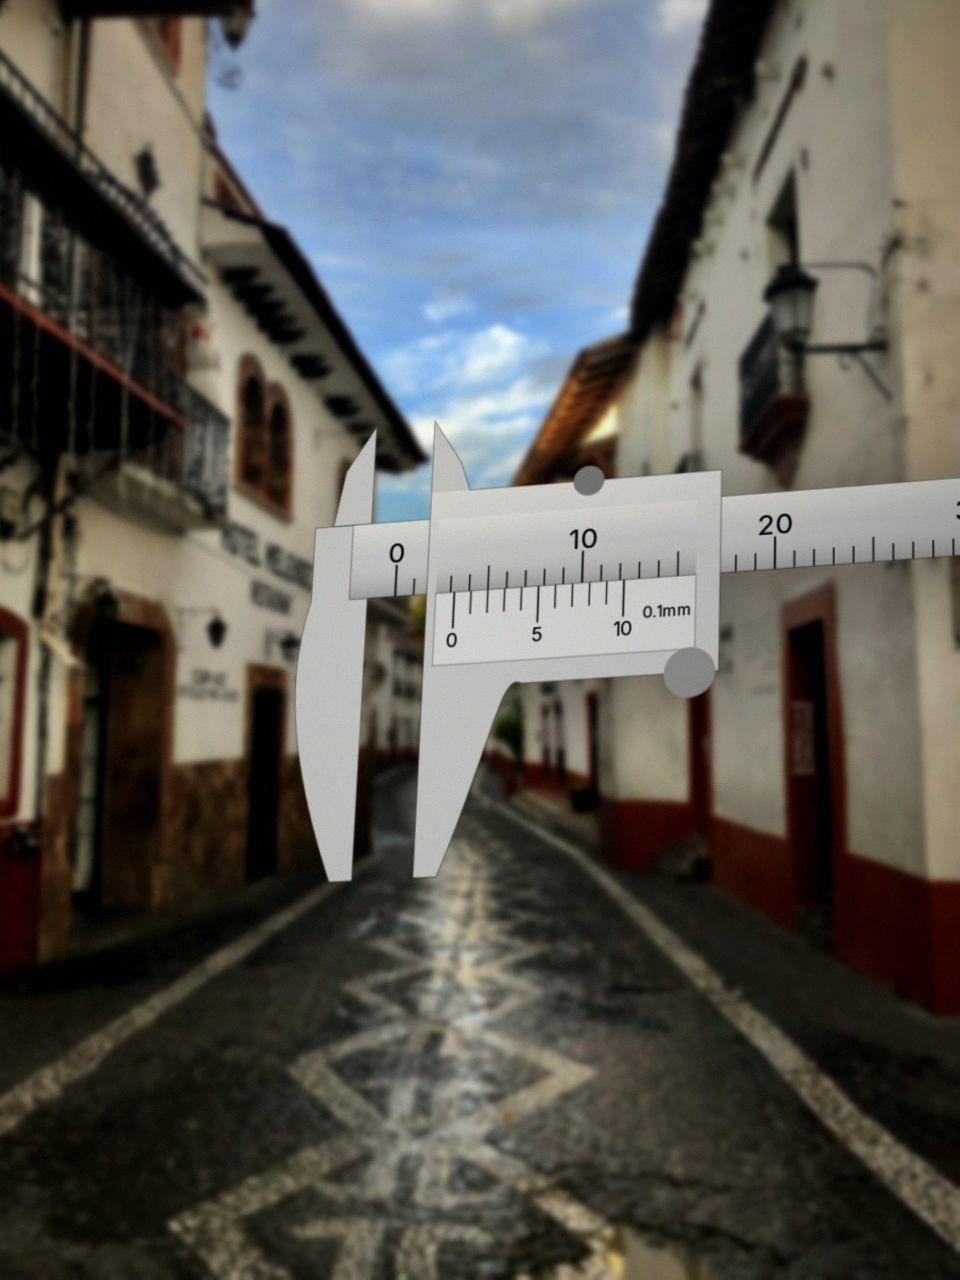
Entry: mm 3.2
